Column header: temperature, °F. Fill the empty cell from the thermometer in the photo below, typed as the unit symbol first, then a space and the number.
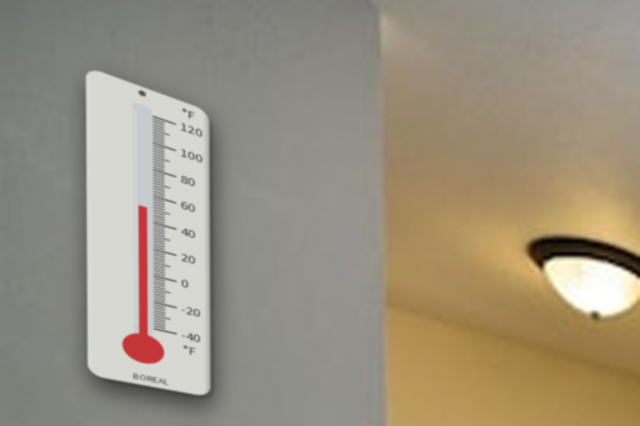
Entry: °F 50
